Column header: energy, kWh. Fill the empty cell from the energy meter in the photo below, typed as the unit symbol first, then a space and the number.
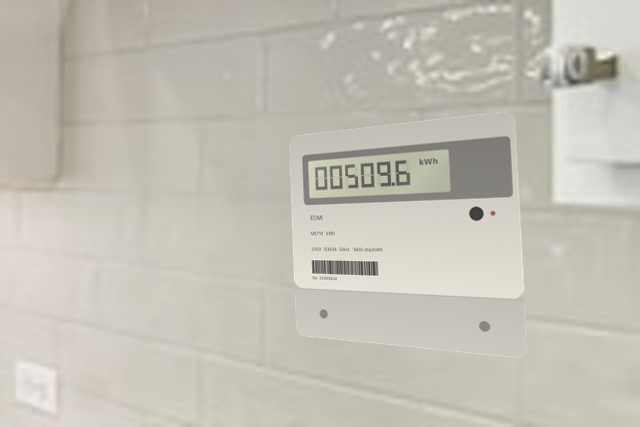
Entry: kWh 509.6
